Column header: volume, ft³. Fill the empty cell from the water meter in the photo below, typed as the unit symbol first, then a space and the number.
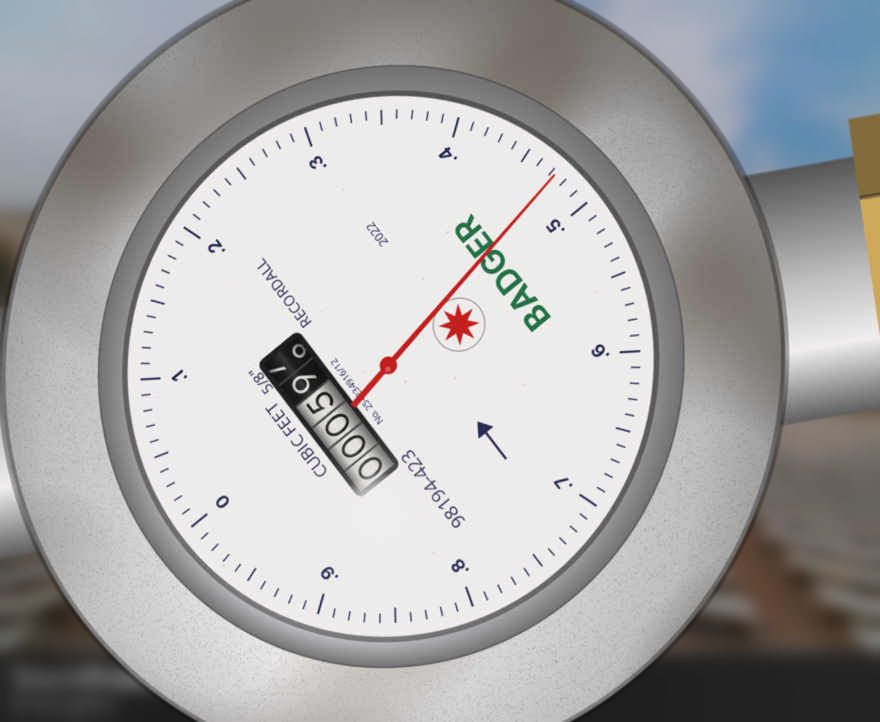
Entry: ft³ 597.47
